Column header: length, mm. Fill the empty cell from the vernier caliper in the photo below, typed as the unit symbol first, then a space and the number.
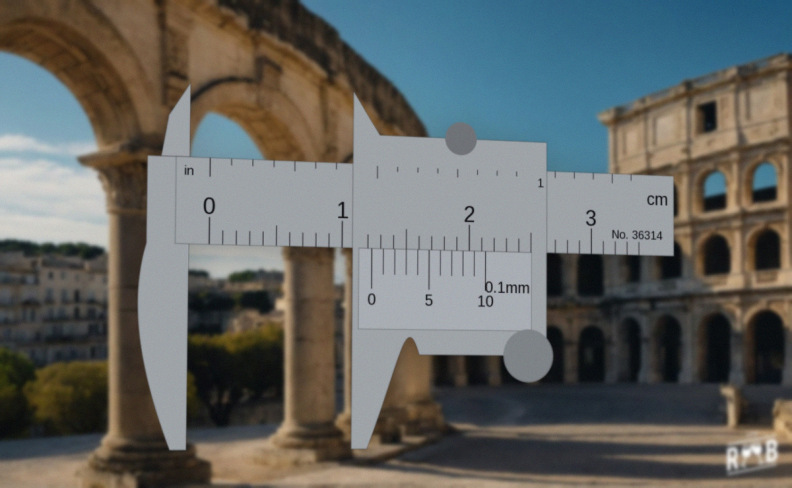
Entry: mm 12.3
